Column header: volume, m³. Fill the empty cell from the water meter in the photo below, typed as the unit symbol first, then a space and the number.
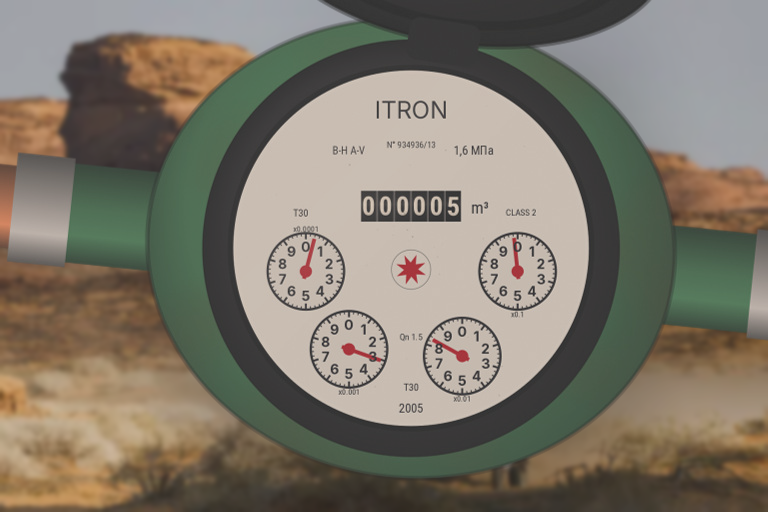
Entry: m³ 4.9830
